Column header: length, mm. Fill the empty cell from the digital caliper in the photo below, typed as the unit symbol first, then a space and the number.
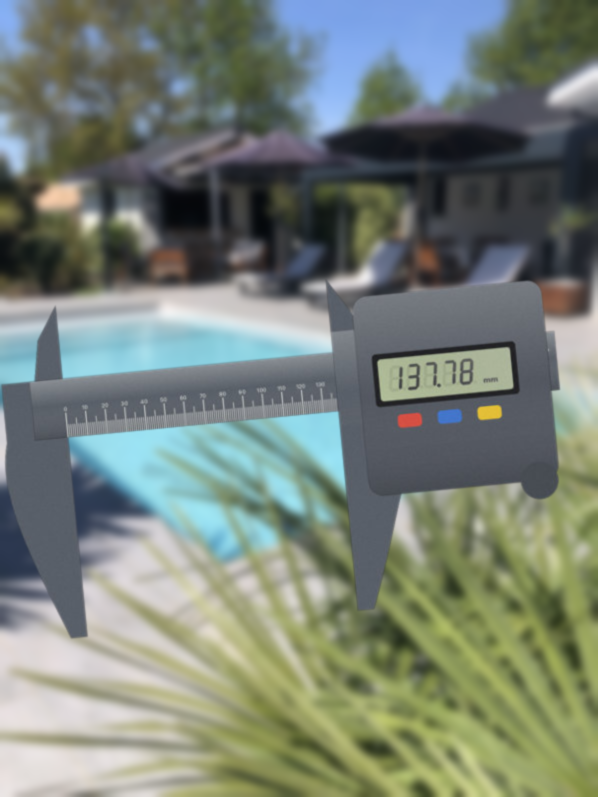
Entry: mm 137.78
